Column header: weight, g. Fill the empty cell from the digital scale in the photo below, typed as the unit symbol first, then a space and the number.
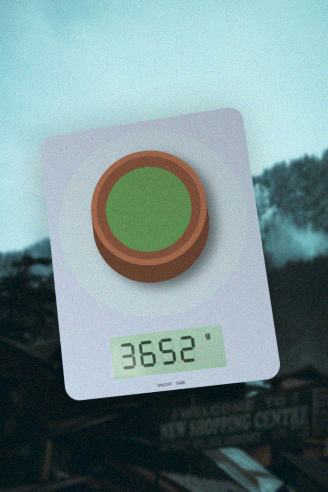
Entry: g 3652
